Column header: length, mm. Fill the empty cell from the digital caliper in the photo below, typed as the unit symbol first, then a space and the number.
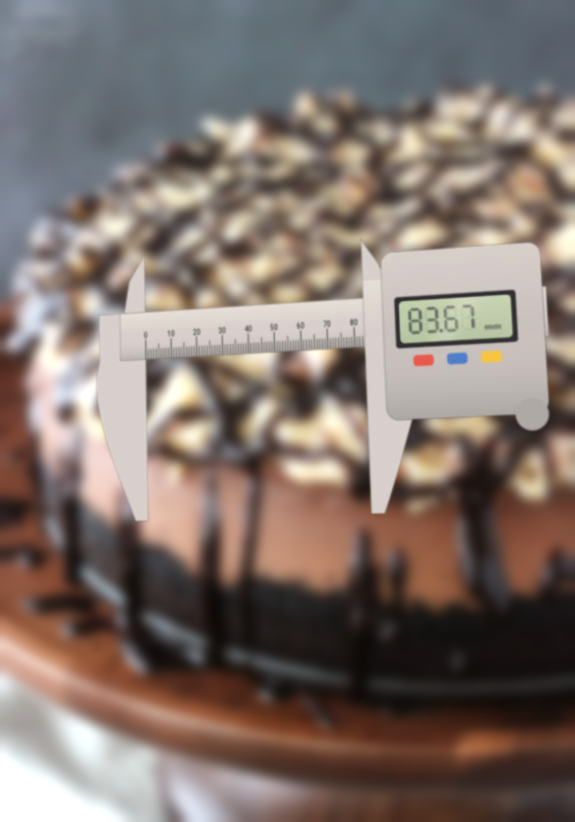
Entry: mm 83.67
